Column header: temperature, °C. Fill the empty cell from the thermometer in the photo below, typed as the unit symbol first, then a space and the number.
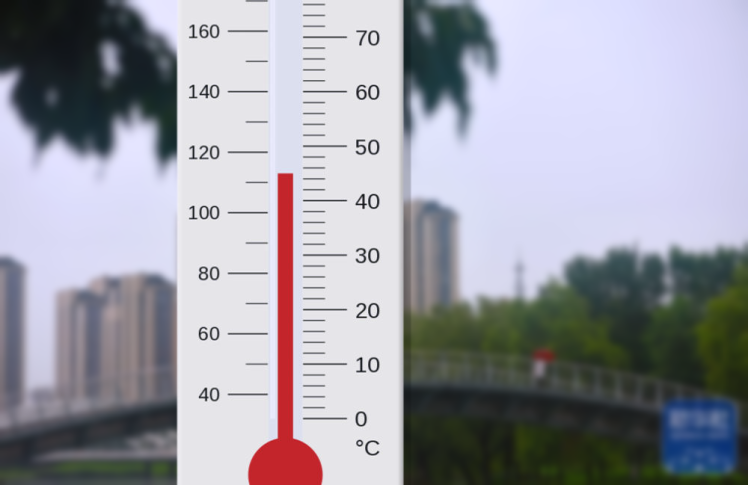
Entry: °C 45
